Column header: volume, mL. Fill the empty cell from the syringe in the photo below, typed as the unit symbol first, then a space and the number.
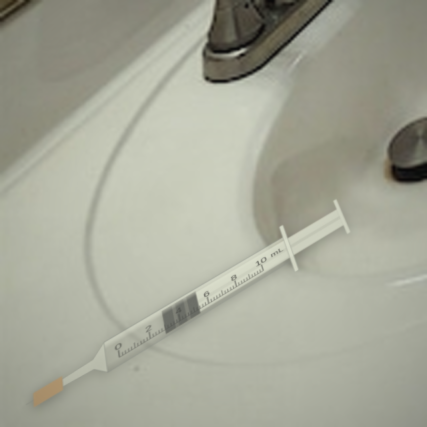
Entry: mL 3
